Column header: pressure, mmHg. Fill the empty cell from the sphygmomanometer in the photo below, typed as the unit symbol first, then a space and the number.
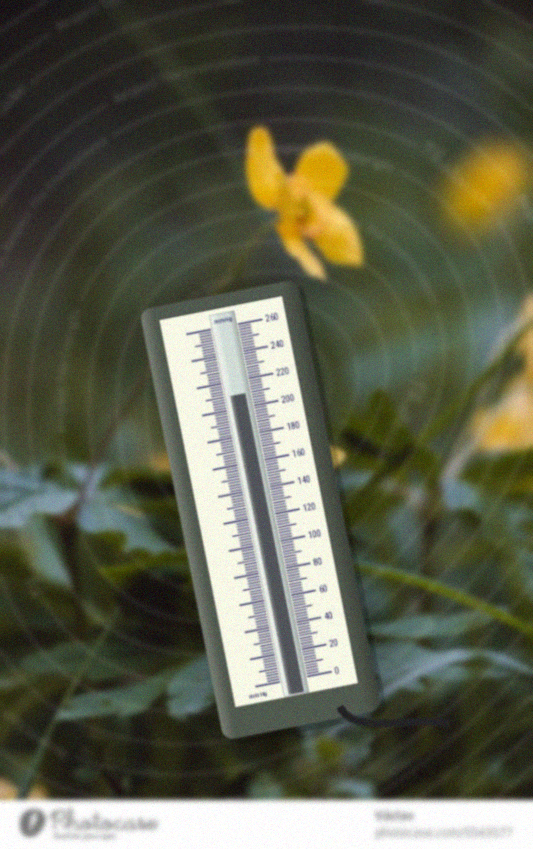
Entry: mmHg 210
